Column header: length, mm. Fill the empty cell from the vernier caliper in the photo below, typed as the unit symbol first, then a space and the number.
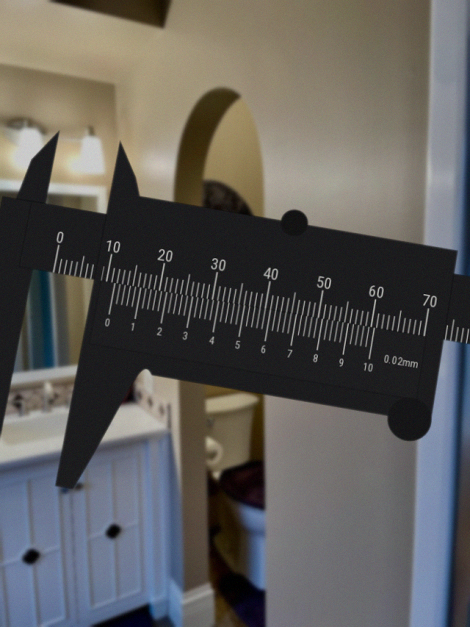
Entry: mm 11.6
